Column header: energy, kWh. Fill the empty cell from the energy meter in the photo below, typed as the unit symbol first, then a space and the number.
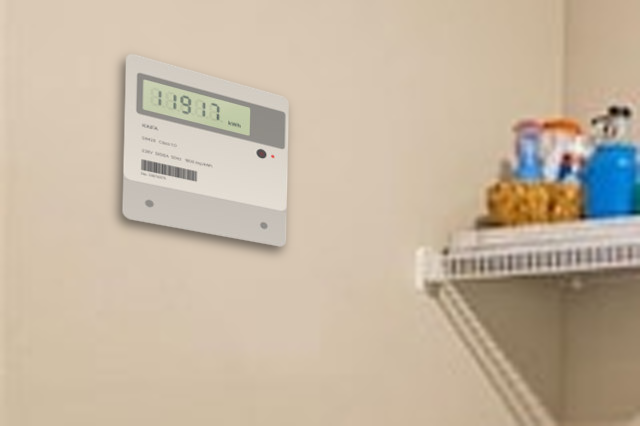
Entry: kWh 11917
